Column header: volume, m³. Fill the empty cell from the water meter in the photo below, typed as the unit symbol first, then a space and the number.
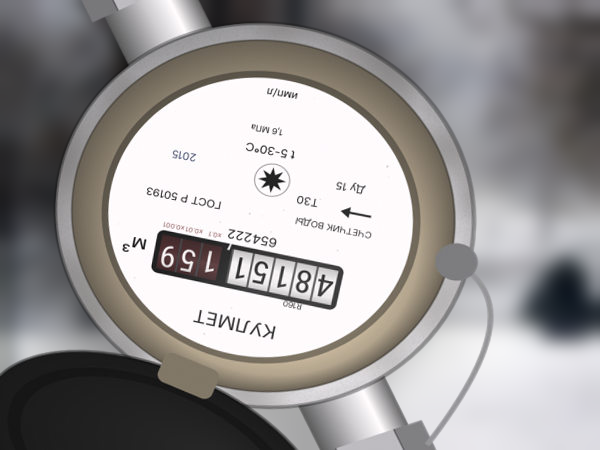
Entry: m³ 48151.159
